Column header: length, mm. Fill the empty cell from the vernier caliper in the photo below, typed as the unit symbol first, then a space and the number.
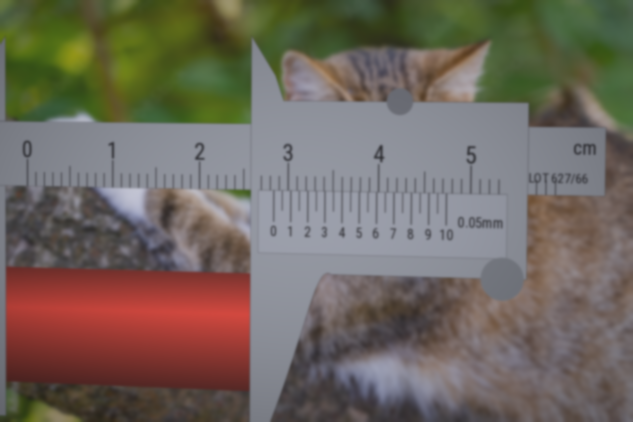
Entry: mm 28.4
